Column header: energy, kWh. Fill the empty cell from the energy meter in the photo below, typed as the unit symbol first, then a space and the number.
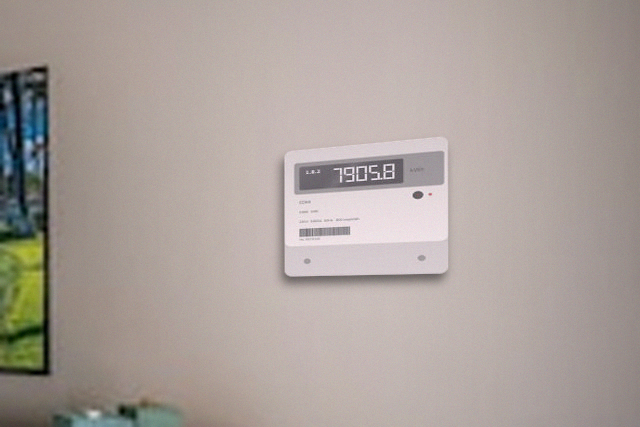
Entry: kWh 7905.8
